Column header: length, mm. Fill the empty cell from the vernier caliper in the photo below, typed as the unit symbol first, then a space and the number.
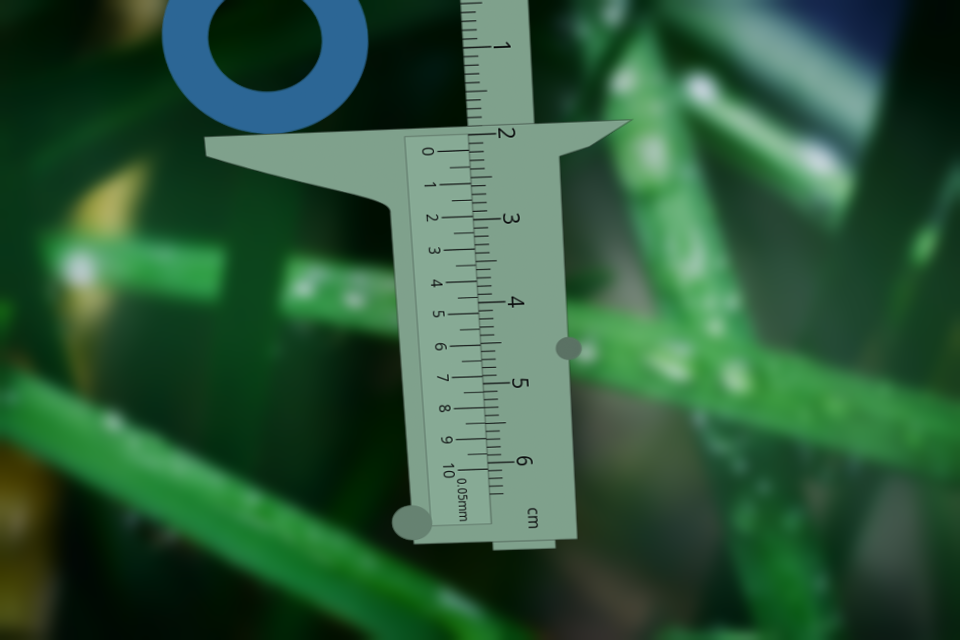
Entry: mm 21.8
